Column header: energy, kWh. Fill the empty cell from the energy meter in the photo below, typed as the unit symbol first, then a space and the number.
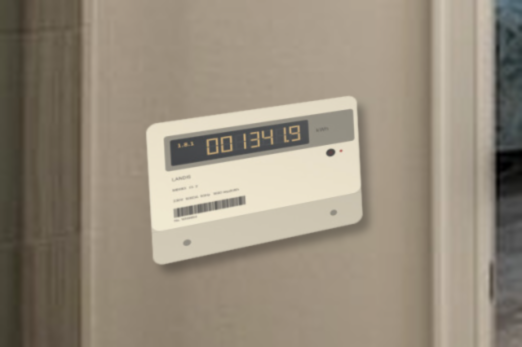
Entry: kWh 1341.9
